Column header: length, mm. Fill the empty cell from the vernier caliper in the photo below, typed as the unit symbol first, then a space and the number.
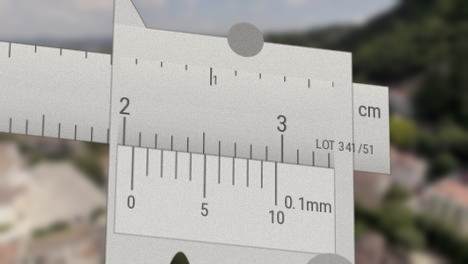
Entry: mm 20.6
